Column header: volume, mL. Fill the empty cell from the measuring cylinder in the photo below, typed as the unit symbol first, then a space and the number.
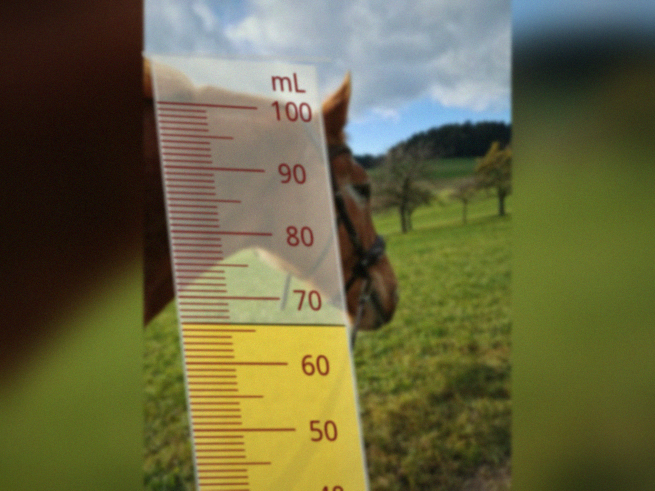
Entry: mL 66
